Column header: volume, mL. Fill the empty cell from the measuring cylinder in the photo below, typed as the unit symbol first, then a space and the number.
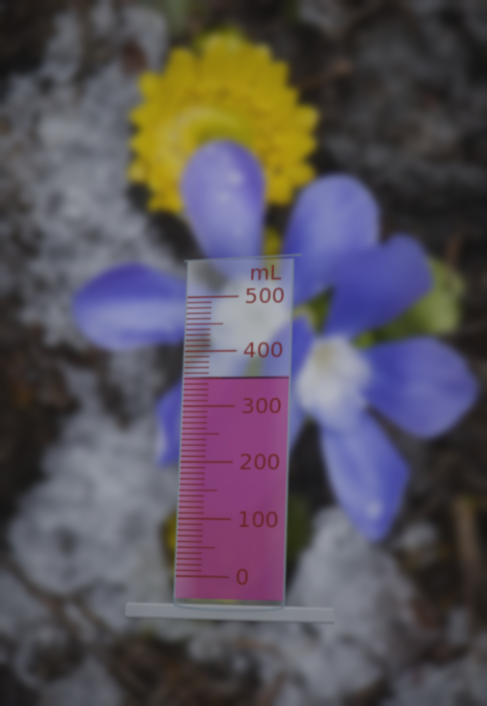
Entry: mL 350
